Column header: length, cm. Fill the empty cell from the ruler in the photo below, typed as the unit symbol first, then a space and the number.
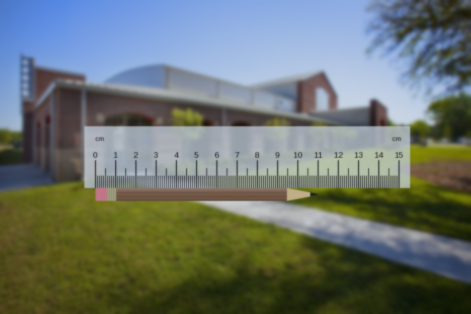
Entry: cm 11
